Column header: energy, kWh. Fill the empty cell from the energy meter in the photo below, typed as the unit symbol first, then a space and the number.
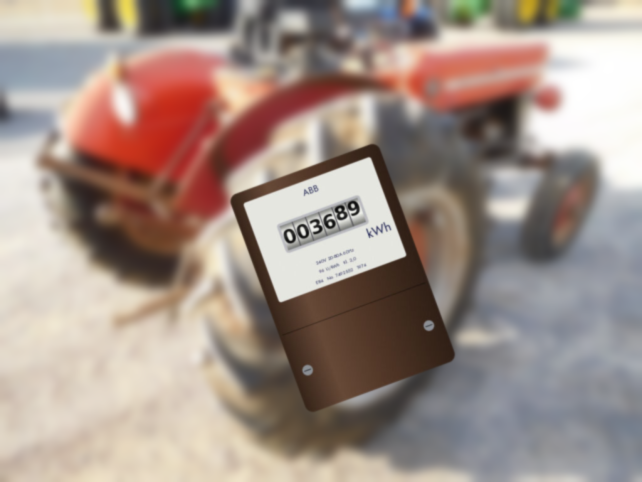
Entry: kWh 3689
